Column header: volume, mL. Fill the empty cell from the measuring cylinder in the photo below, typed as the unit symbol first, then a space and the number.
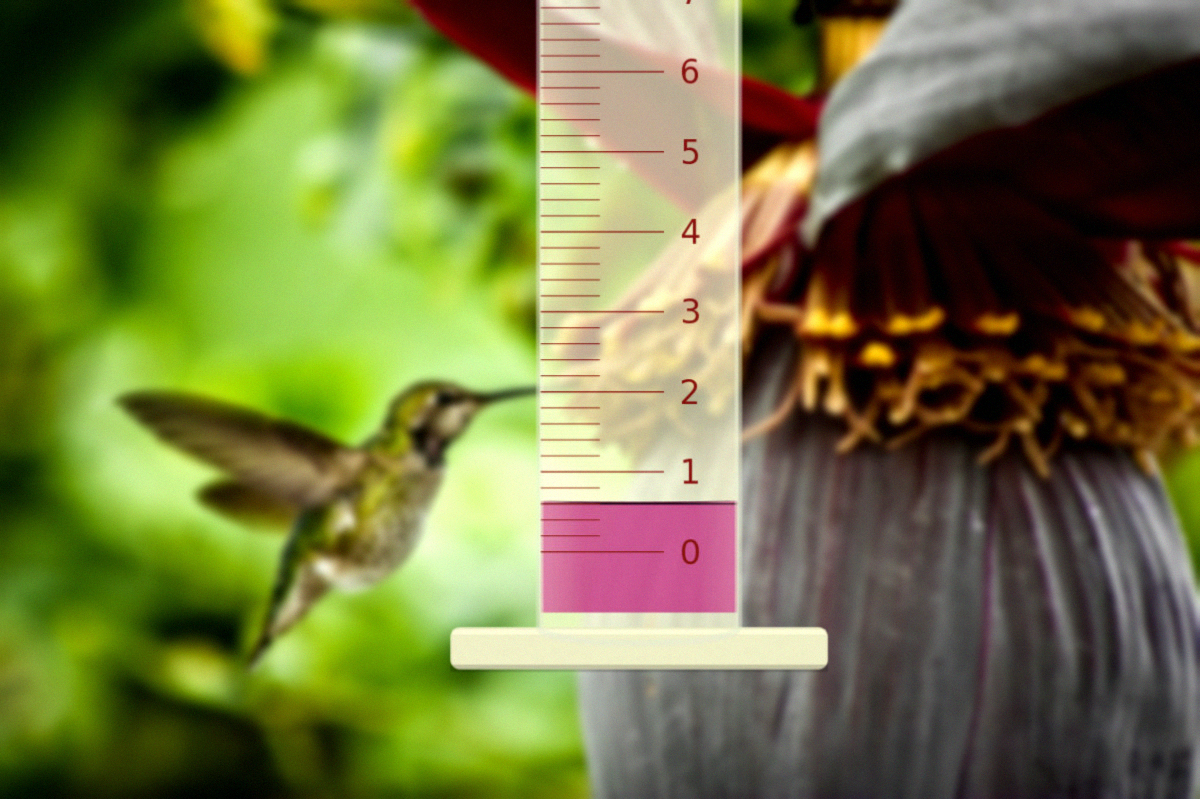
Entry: mL 0.6
